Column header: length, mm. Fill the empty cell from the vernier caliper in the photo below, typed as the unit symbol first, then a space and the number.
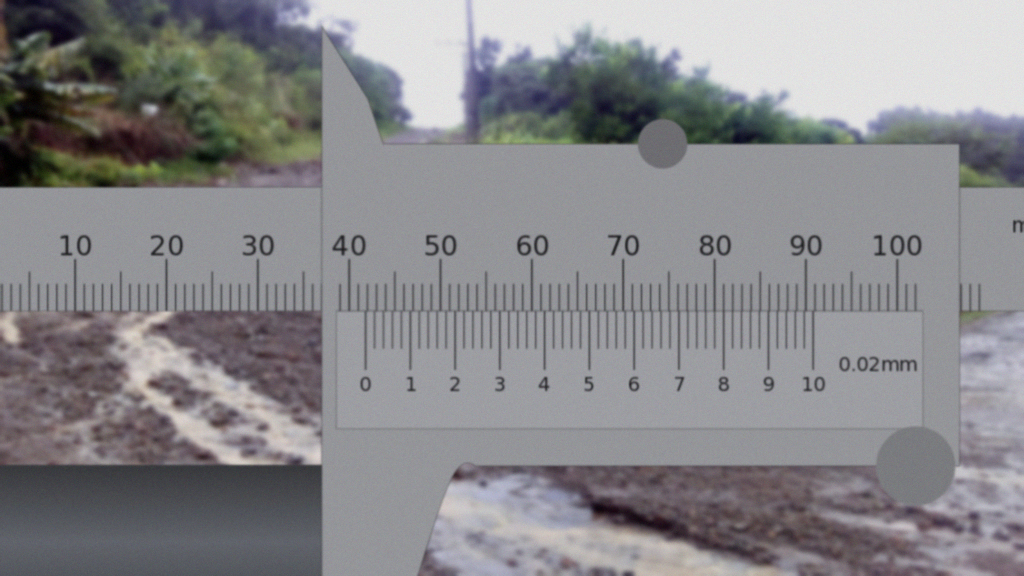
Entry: mm 41.8
